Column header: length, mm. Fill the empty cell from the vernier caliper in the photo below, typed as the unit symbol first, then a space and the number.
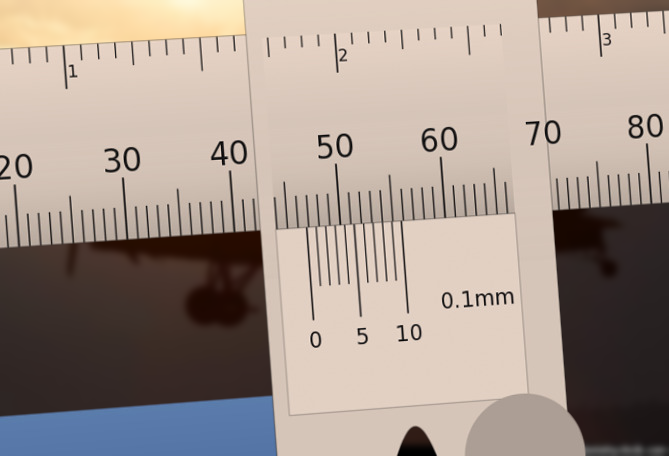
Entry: mm 46.8
